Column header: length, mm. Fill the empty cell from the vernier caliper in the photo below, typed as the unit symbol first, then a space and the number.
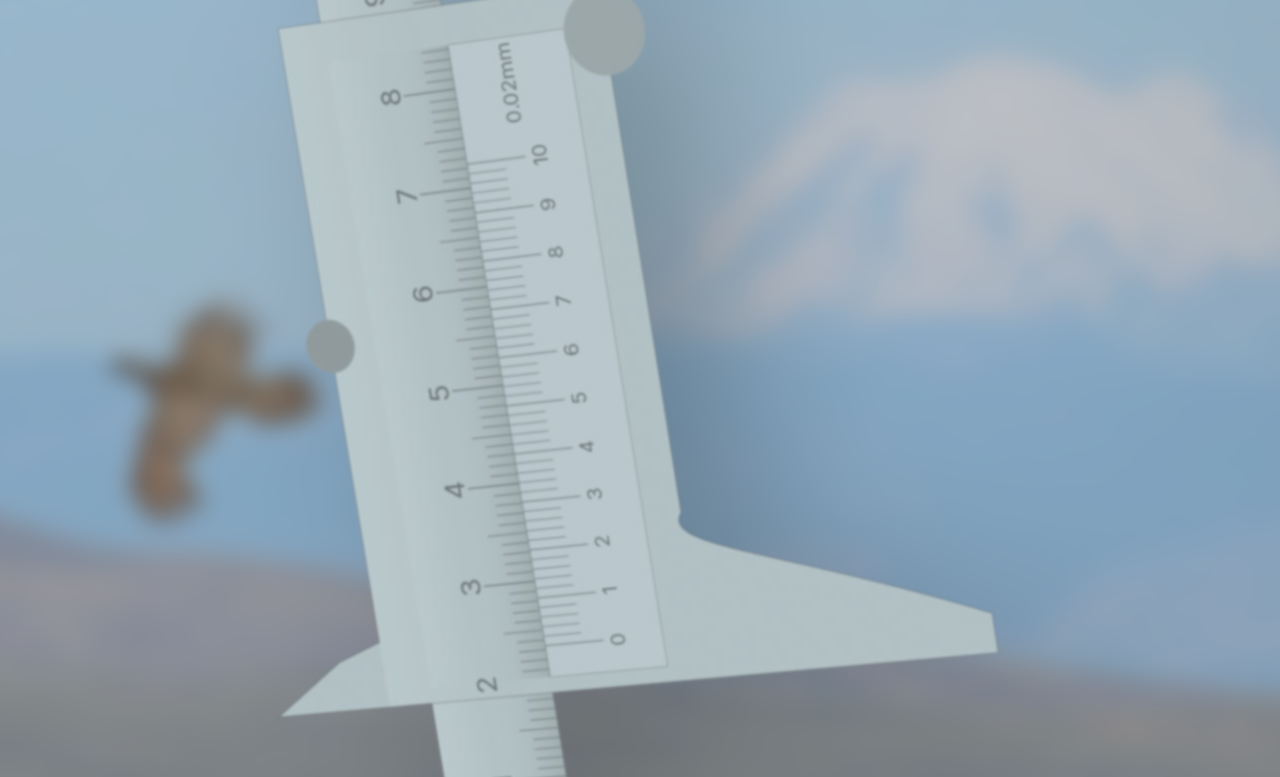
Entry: mm 23.4
